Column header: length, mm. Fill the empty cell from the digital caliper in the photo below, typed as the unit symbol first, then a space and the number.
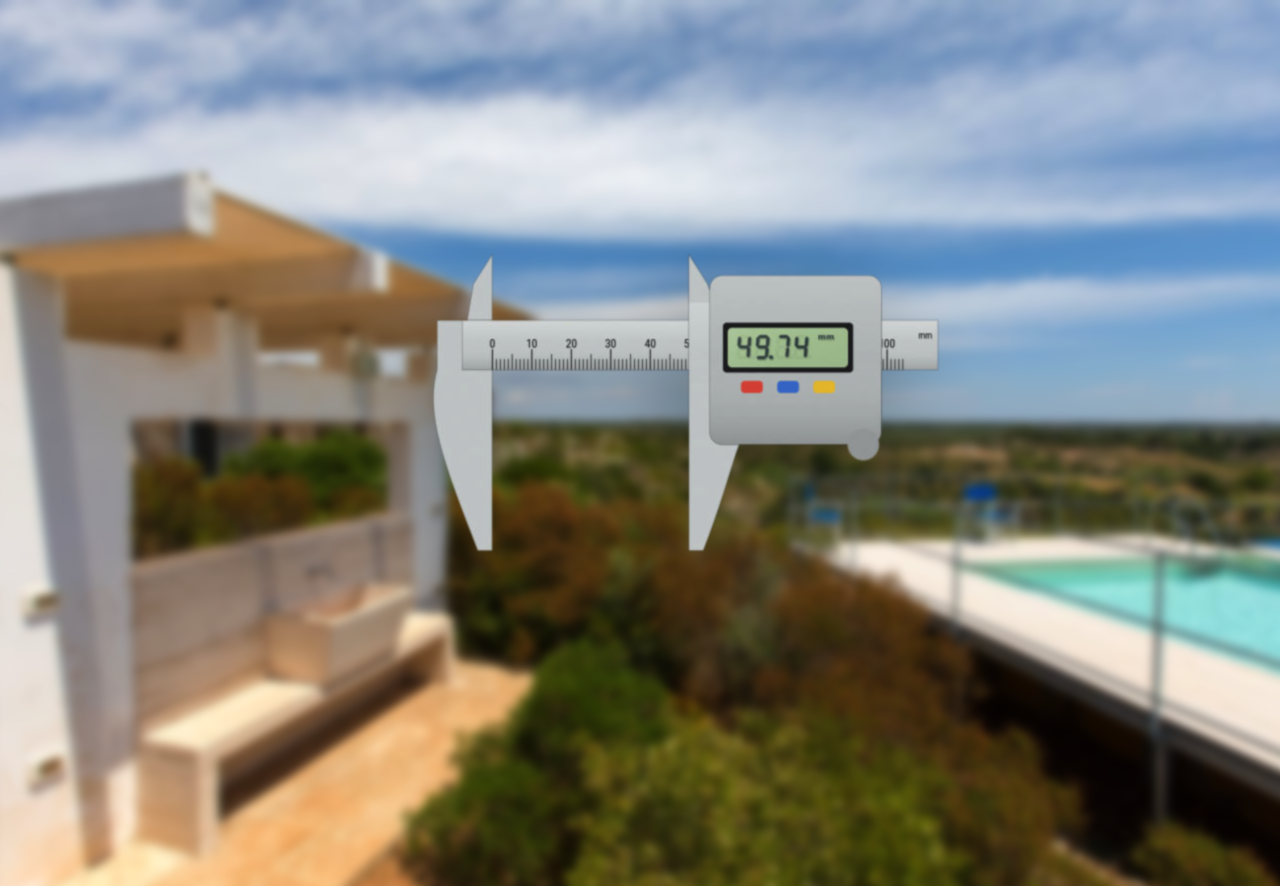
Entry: mm 49.74
